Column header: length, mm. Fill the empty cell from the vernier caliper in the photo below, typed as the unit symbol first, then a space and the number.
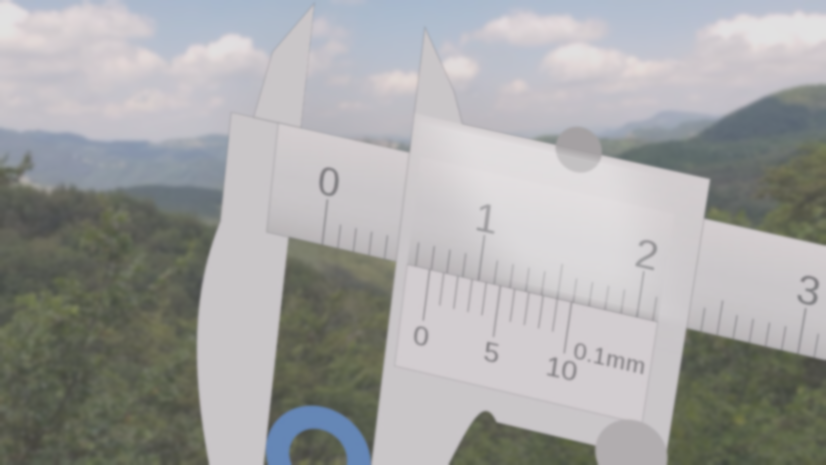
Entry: mm 6.9
